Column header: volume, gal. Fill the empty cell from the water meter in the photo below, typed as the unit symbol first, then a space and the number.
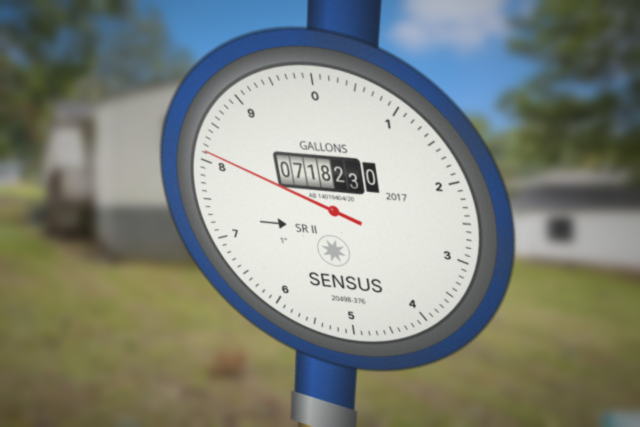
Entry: gal 718228.1
